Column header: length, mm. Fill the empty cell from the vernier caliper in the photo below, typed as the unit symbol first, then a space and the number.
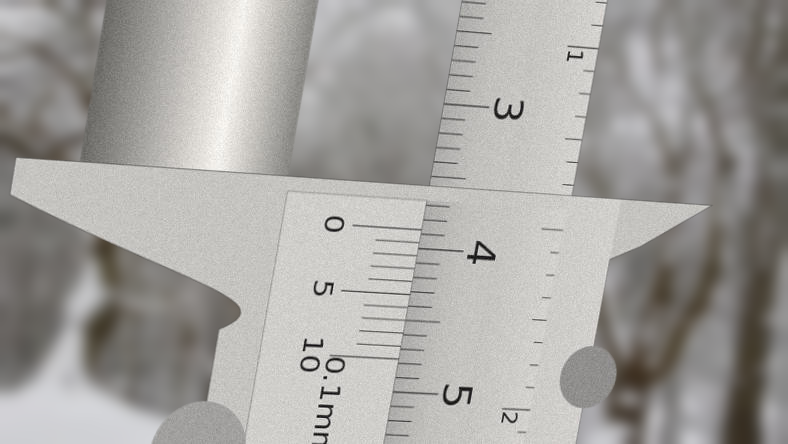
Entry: mm 38.7
